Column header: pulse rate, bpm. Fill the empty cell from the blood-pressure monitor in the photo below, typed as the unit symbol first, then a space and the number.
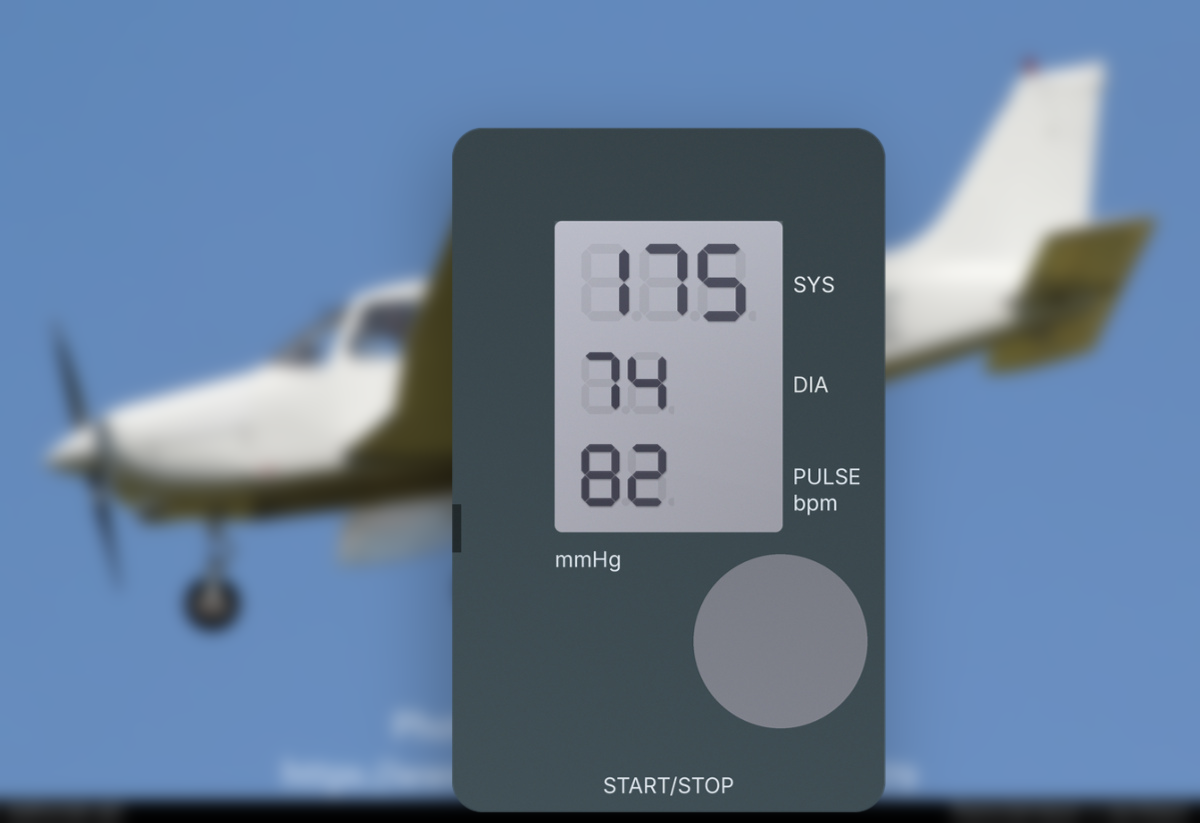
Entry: bpm 82
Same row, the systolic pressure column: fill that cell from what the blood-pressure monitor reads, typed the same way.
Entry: mmHg 175
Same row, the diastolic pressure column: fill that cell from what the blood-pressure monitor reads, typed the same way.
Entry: mmHg 74
